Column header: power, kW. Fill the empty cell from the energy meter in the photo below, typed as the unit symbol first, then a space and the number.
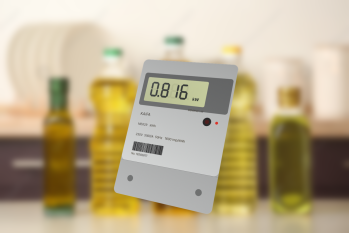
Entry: kW 0.816
